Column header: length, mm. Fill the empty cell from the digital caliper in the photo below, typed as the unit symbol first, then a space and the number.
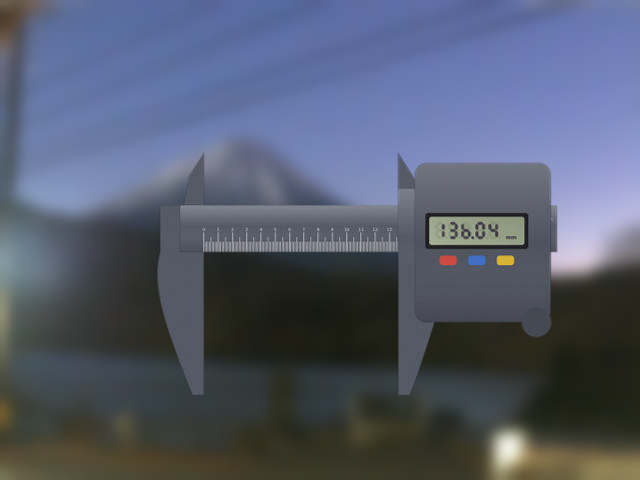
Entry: mm 136.04
